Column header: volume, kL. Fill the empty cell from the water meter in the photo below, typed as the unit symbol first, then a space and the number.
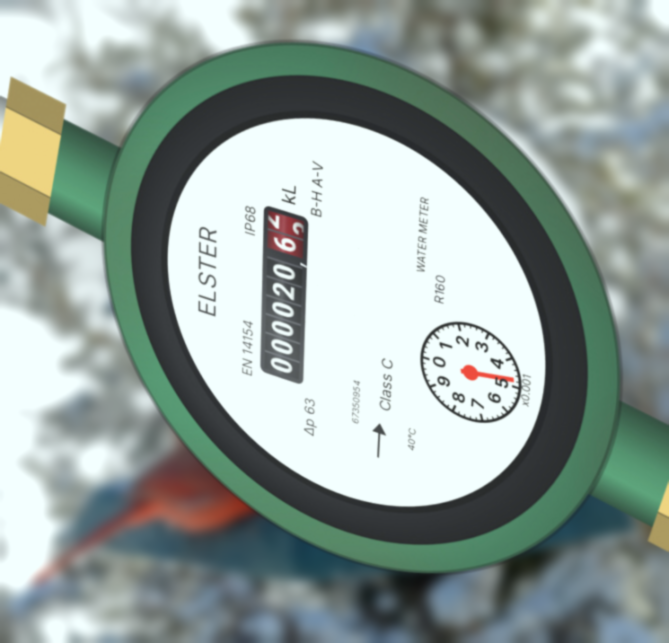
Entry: kL 20.624
